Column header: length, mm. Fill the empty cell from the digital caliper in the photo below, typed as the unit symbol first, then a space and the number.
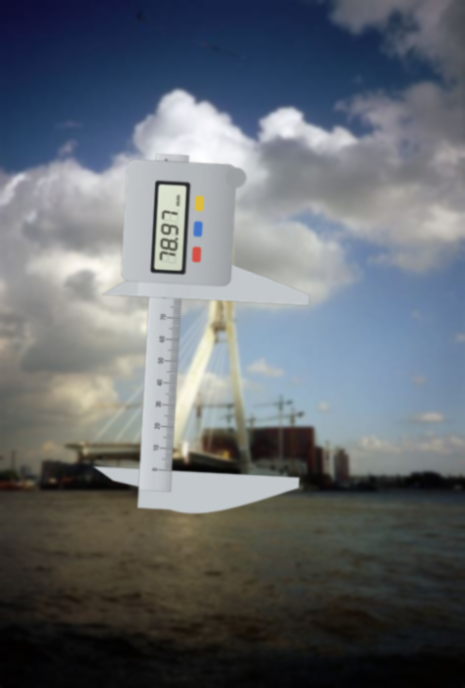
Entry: mm 78.97
